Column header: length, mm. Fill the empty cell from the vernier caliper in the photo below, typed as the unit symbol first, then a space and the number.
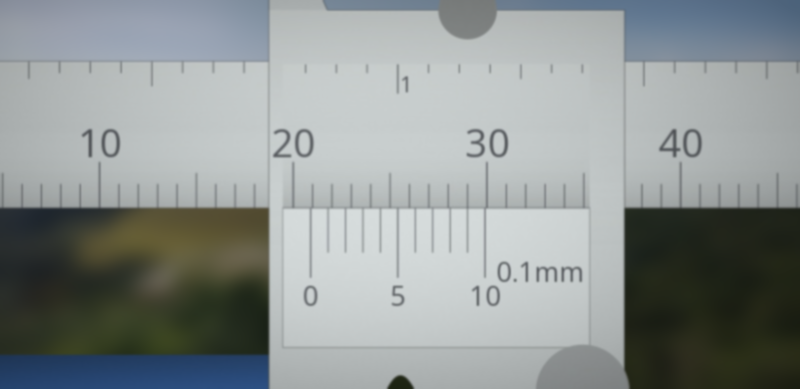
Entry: mm 20.9
